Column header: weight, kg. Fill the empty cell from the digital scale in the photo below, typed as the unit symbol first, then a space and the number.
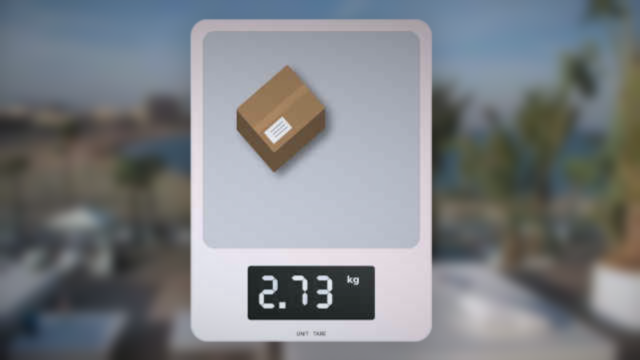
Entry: kg 2.73
